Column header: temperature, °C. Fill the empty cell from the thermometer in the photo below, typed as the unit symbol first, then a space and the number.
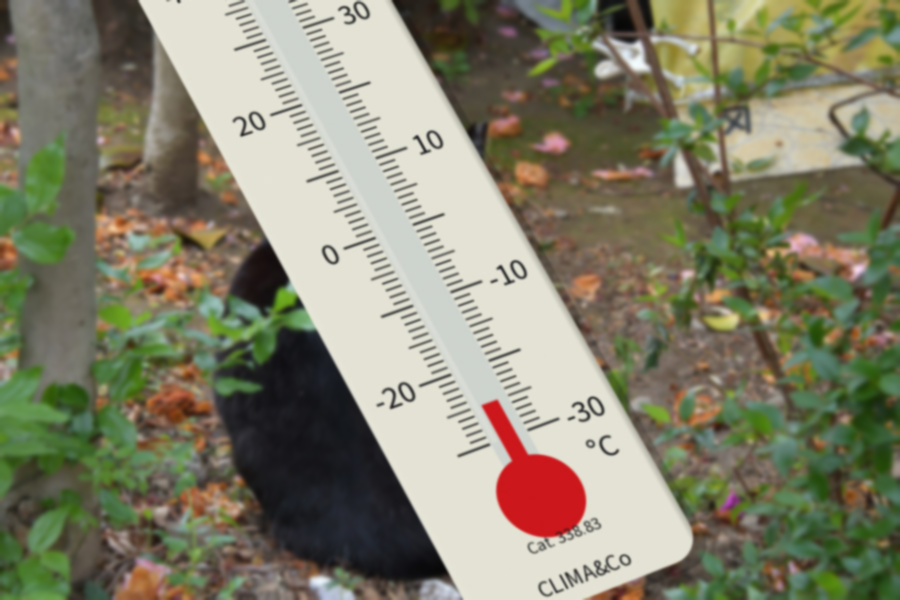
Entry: °C -25
